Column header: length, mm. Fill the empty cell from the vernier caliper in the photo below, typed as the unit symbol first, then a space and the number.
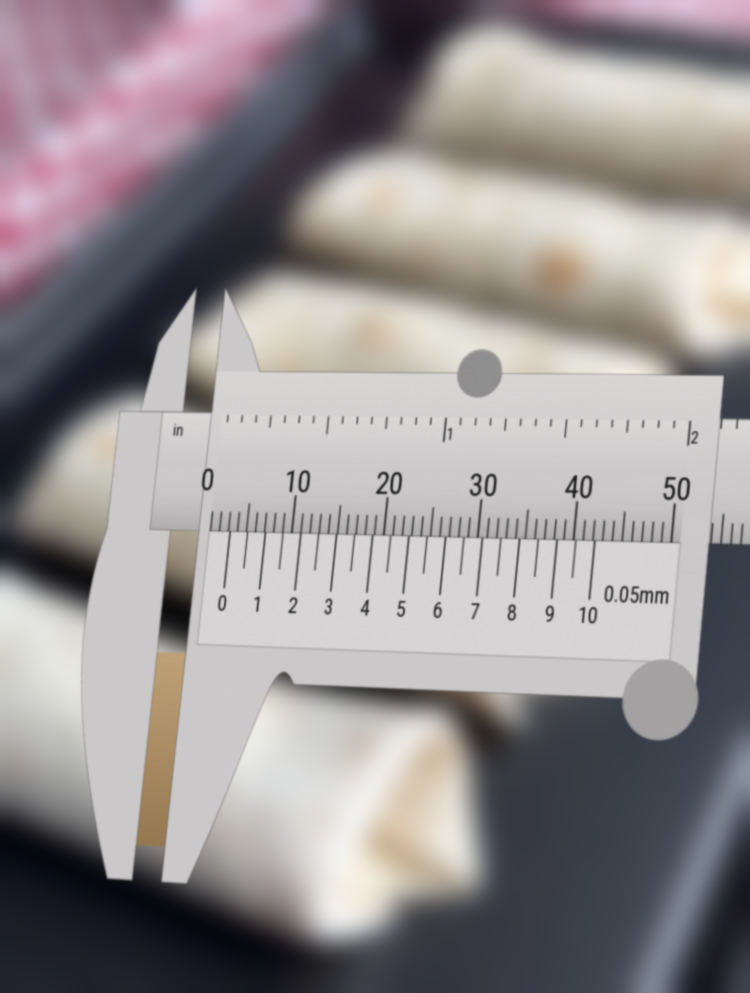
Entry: mm 3.2
